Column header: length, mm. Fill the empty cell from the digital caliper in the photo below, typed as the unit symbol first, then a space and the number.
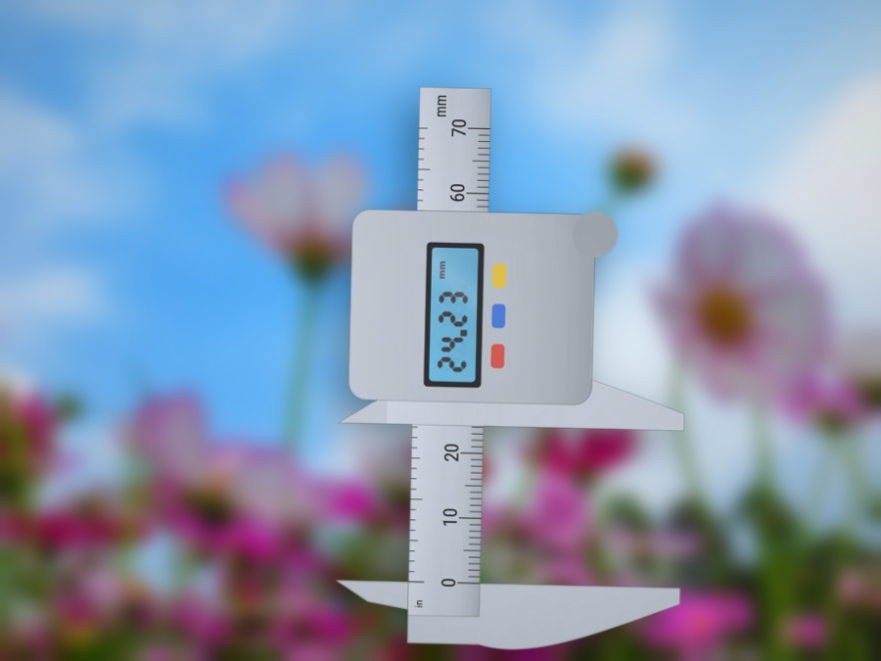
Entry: mm 24.23
